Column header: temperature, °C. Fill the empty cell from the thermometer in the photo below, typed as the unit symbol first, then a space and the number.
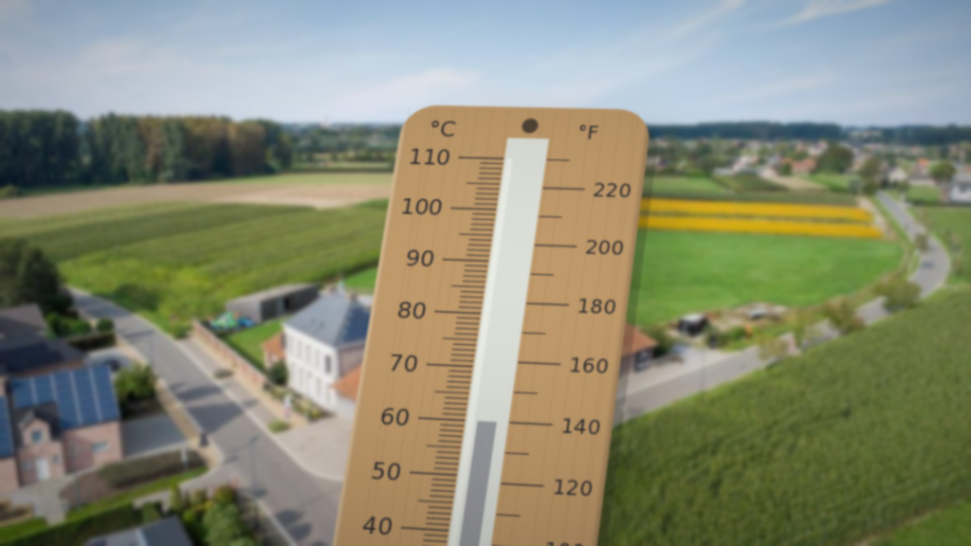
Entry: °C 60
